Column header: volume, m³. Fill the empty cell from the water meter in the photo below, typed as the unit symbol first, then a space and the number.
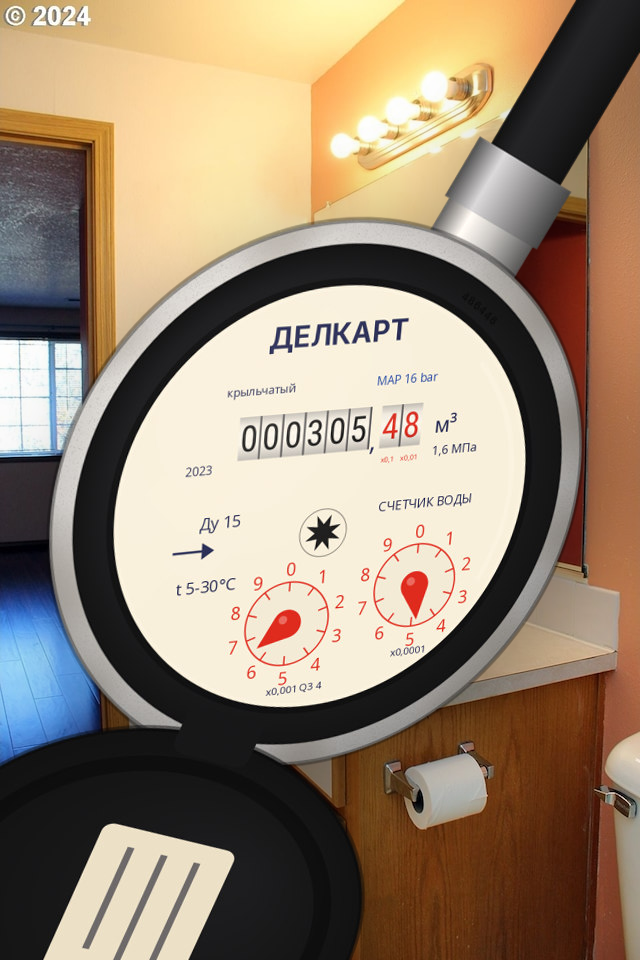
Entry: m³ 305.4864
